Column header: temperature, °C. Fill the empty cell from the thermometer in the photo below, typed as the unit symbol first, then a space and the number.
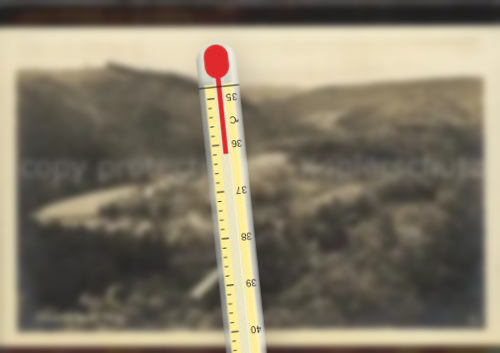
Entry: °C 36.2
